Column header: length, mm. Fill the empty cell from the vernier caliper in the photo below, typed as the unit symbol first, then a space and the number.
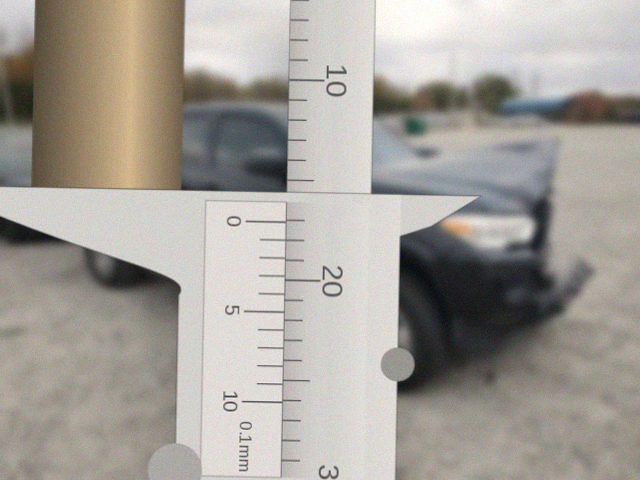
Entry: mm 17.1
